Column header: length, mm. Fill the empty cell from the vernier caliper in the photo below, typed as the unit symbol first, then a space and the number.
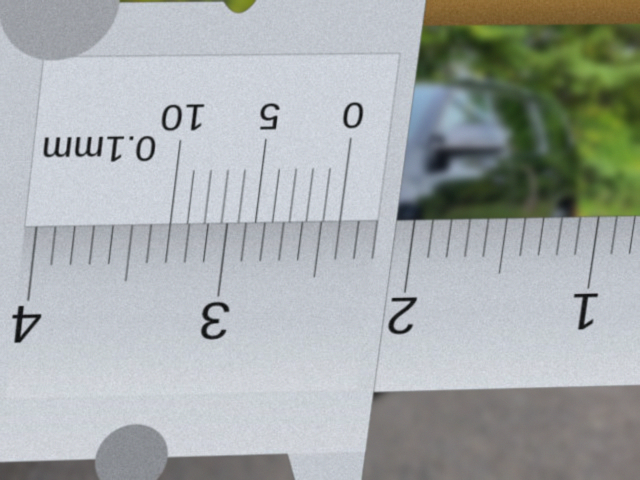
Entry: mm 24.0
